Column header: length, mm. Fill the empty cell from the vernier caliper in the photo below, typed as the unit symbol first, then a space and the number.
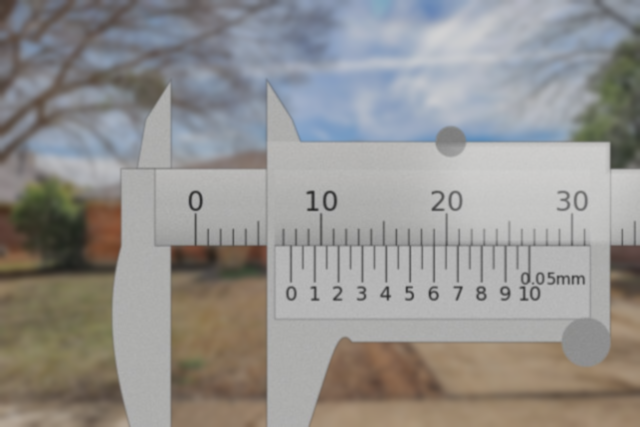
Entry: mm 7.6
